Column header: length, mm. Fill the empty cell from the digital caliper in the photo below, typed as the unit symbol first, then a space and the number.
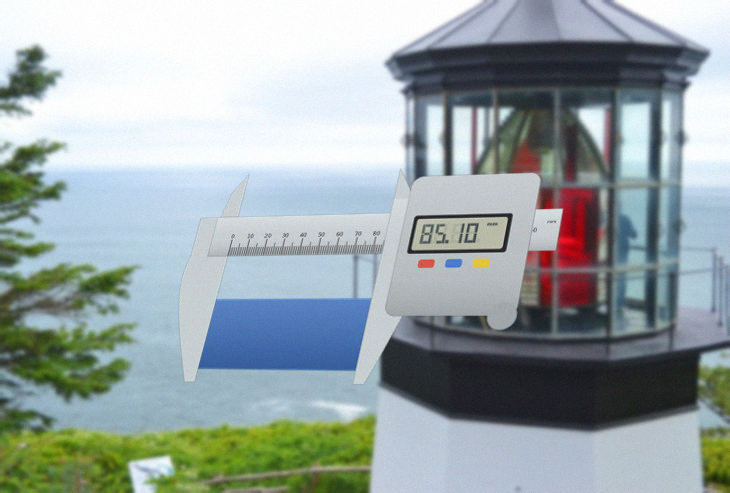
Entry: mm 85.10
